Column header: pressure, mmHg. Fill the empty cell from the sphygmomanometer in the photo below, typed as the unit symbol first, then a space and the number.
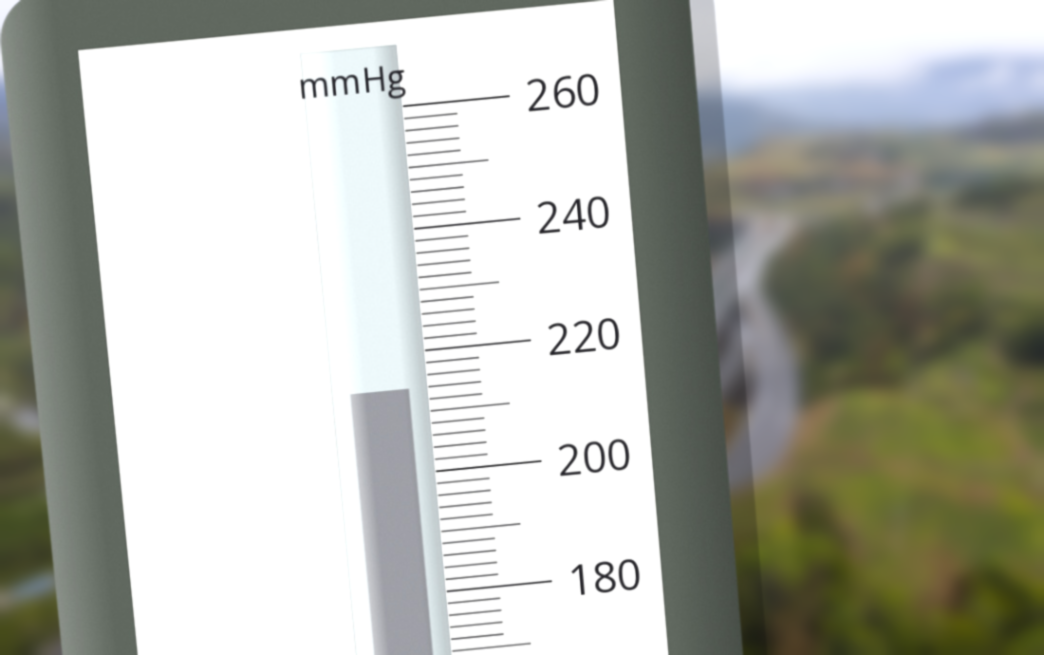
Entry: mmHg 214
